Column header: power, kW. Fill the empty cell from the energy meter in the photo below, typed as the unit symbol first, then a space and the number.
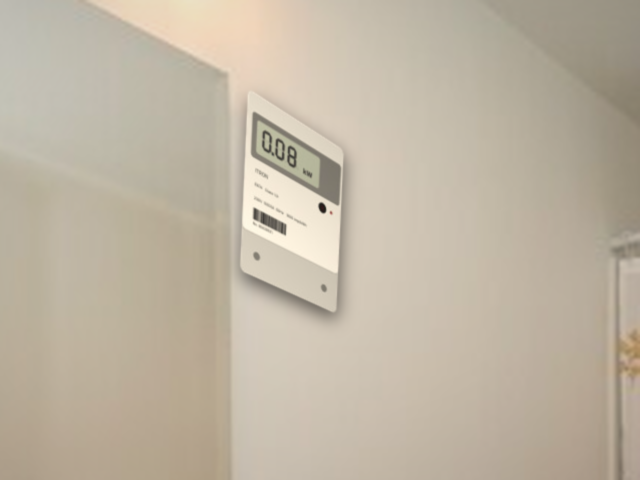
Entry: kW 0.08
